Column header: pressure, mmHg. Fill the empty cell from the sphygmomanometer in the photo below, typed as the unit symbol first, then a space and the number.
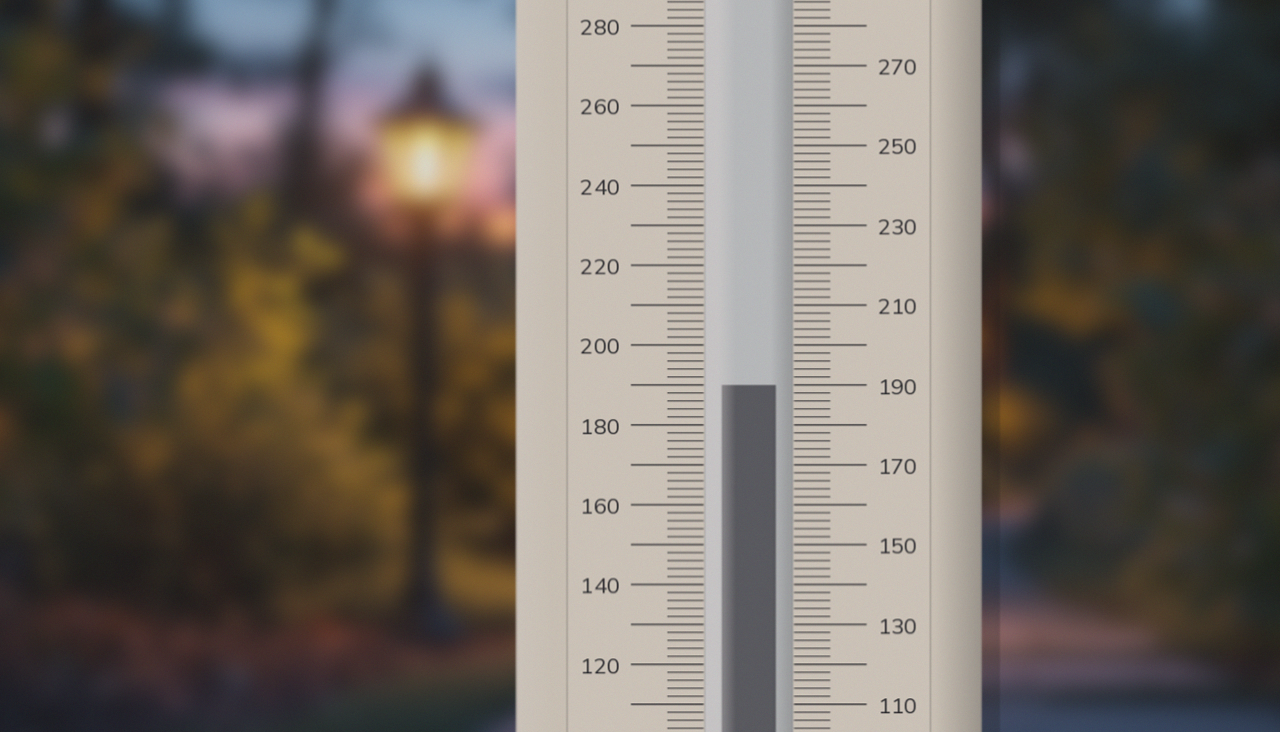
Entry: mmHg 190
